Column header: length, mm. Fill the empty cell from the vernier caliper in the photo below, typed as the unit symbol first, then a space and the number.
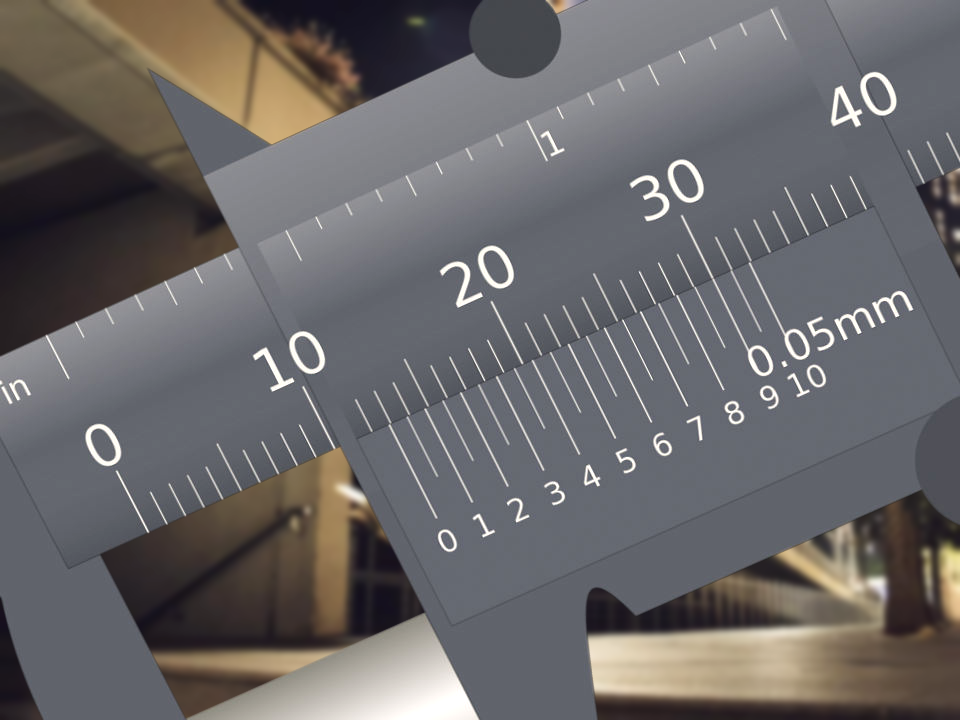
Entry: mm 12.9
